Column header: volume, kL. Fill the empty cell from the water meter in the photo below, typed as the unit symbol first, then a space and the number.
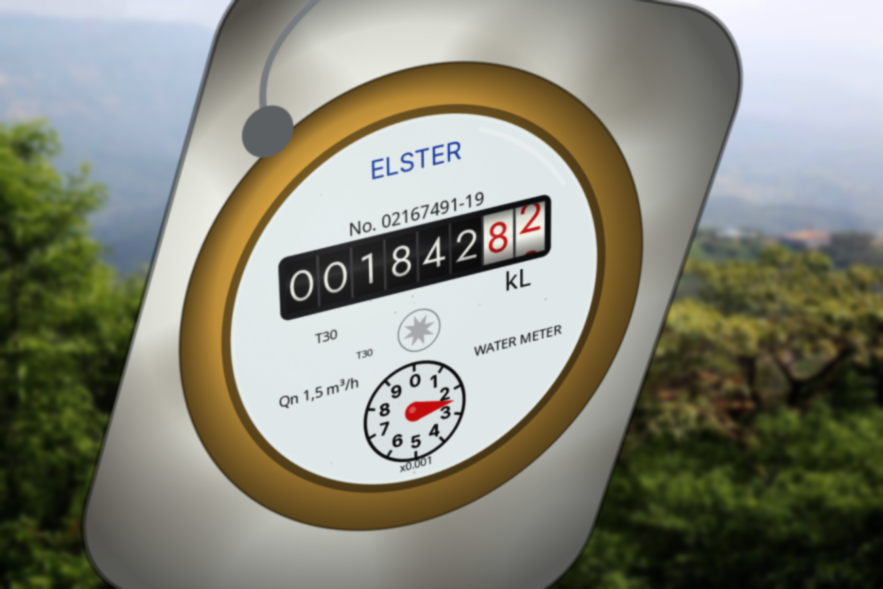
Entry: kL 1842.822
